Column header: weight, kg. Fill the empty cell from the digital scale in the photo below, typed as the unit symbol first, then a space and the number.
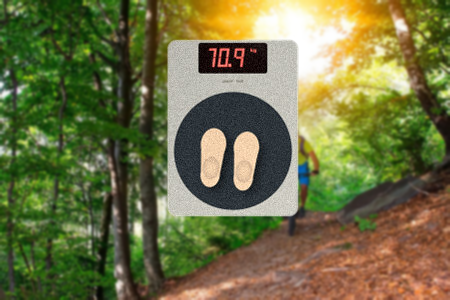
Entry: kg 70.9
